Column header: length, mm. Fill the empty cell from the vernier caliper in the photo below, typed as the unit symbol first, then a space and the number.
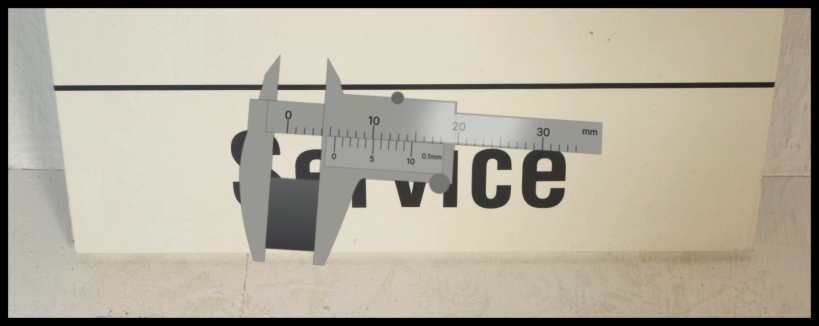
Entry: mm 5.6
